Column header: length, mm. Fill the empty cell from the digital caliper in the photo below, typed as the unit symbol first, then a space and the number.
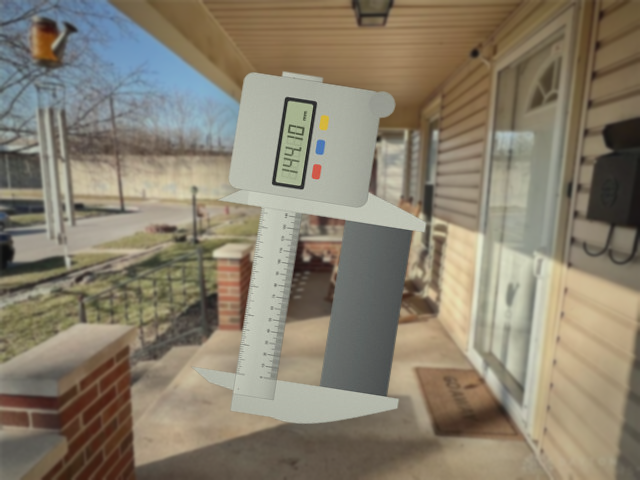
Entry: mm 144.10
